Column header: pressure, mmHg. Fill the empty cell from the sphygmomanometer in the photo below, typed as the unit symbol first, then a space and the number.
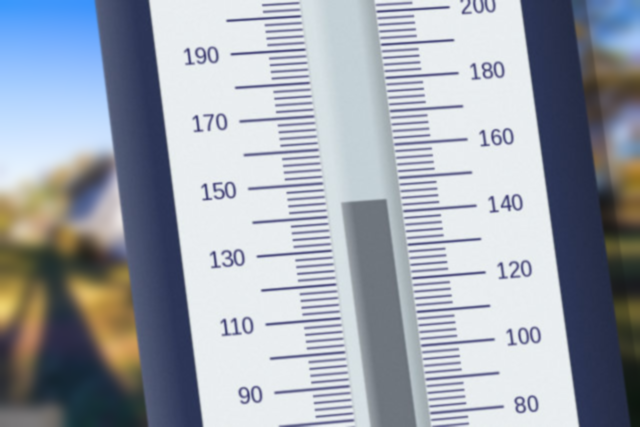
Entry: mmHg 144
